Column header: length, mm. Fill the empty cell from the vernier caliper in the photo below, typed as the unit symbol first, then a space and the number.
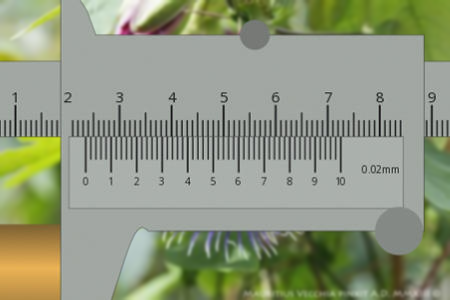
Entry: mm 23.5
